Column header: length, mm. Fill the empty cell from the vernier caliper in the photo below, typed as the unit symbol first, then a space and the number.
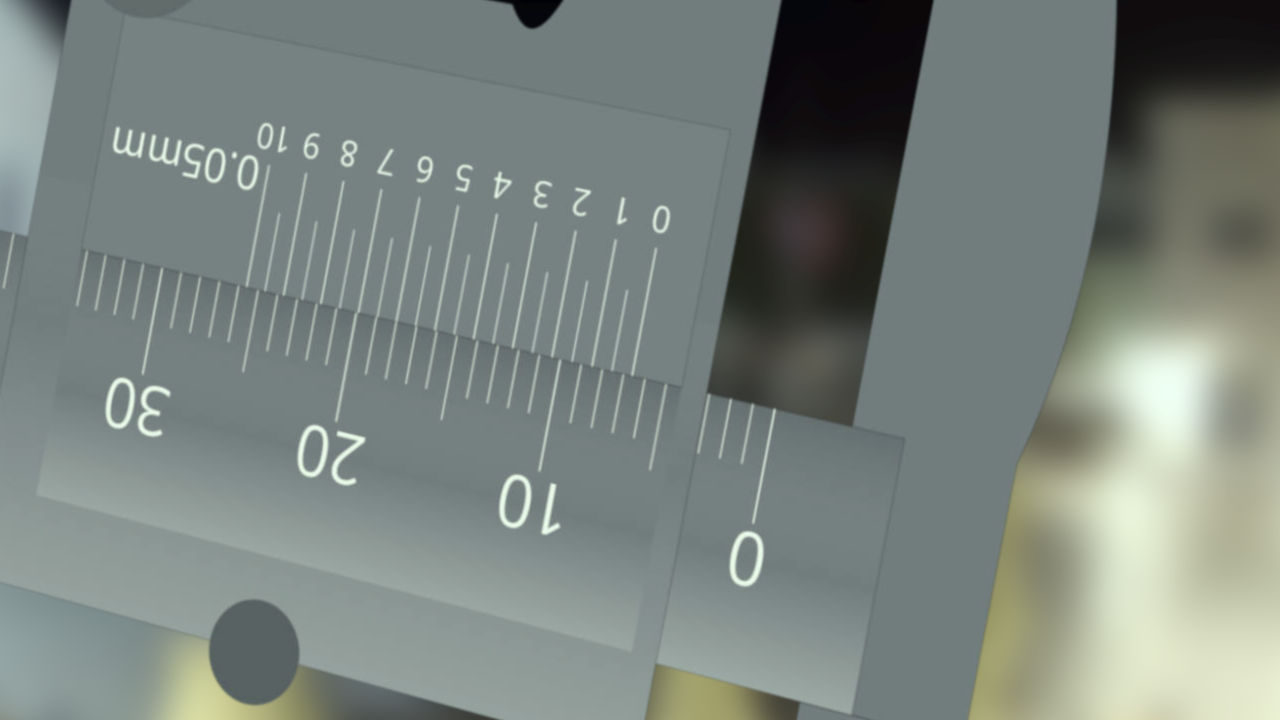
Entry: mm 6.6
